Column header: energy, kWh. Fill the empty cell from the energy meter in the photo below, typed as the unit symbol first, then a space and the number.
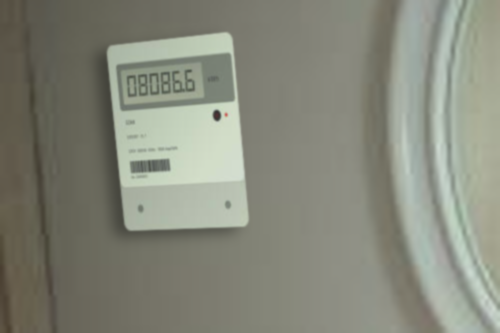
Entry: kWh 8086.6
